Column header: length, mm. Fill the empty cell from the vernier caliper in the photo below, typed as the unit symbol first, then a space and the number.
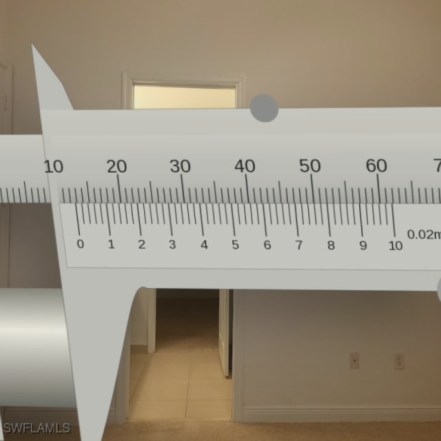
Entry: mm 12.8
